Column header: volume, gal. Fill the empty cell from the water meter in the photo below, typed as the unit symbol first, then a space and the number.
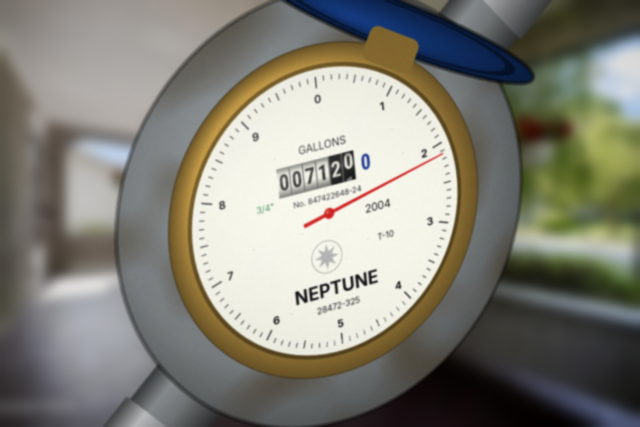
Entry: gal 71202.1
